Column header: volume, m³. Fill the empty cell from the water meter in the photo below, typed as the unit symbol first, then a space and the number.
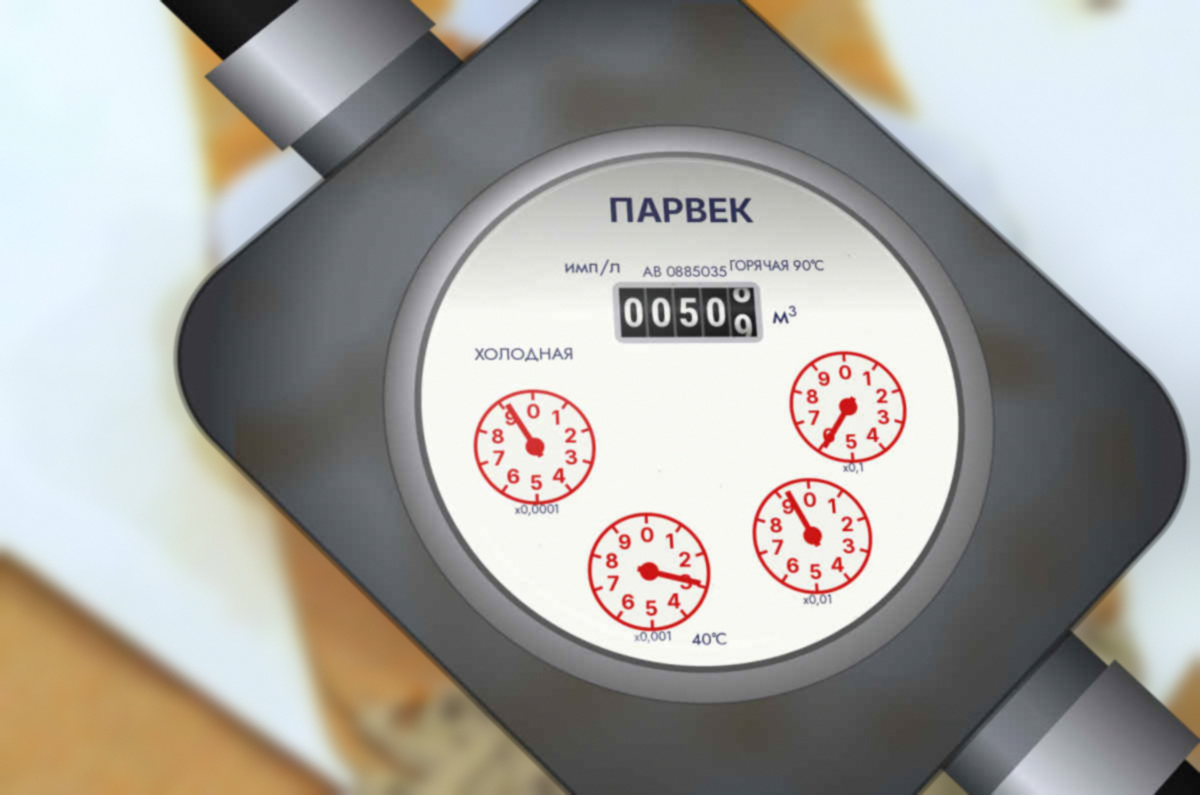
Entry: m³ 508.5929
